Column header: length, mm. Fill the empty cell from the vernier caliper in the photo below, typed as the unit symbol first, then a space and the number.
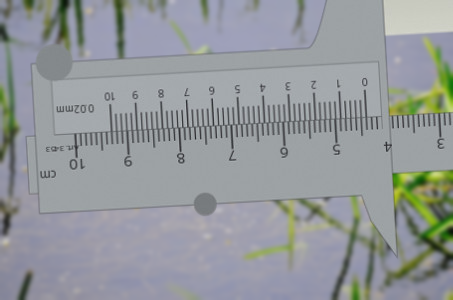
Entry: mm 44.0
